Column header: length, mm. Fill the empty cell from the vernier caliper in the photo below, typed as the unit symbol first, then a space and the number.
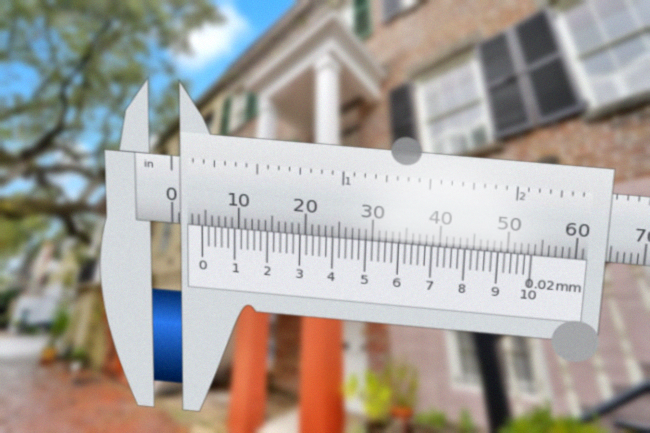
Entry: mm 4.5
